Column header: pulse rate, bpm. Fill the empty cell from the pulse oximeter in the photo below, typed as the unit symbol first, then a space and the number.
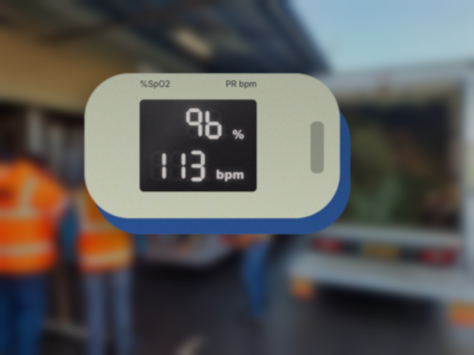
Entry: bpm 113
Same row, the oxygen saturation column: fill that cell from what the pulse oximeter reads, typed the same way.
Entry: % 96
